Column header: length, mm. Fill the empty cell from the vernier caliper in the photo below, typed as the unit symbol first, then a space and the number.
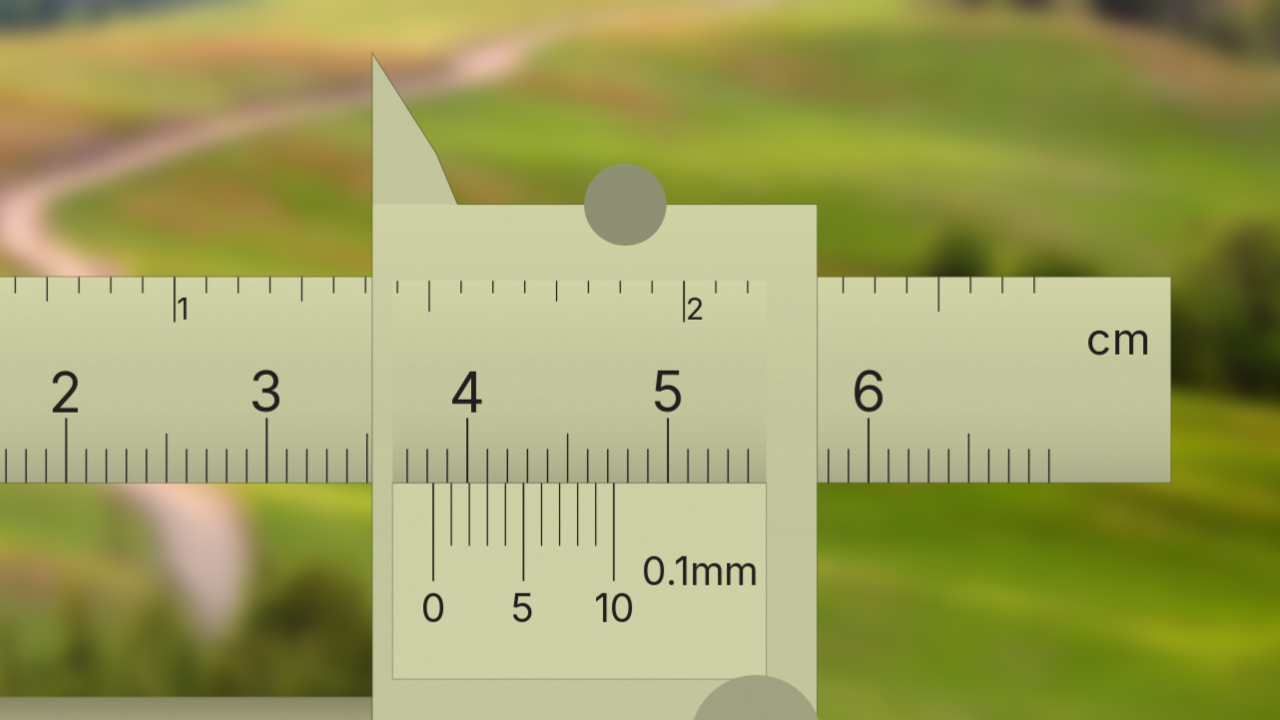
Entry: mm 38.3
